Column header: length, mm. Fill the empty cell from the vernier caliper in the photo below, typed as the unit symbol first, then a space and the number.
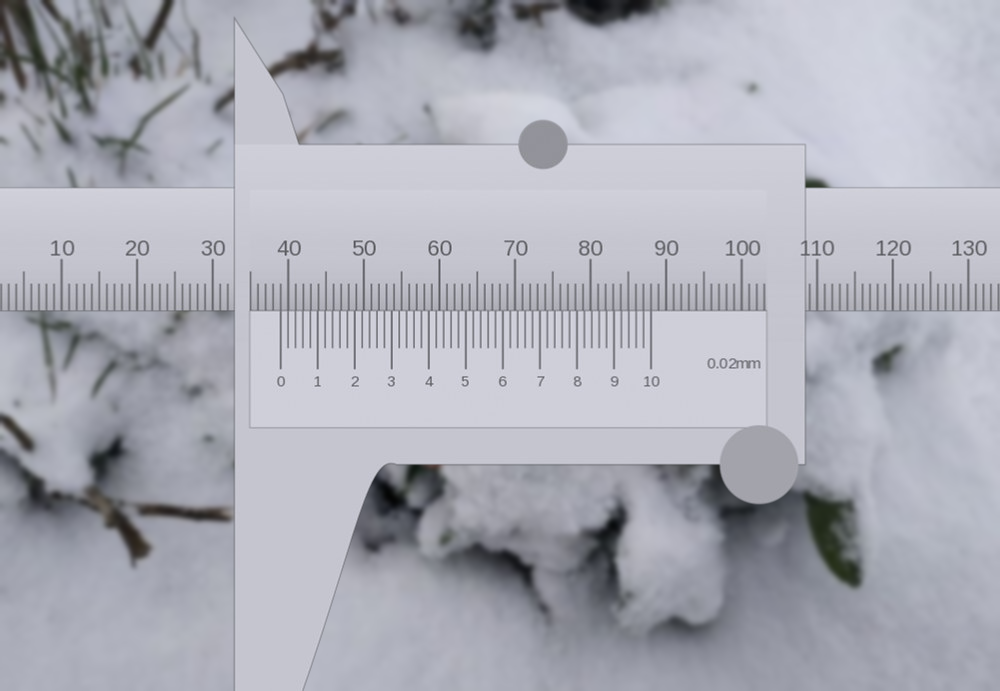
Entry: mm 39.0
